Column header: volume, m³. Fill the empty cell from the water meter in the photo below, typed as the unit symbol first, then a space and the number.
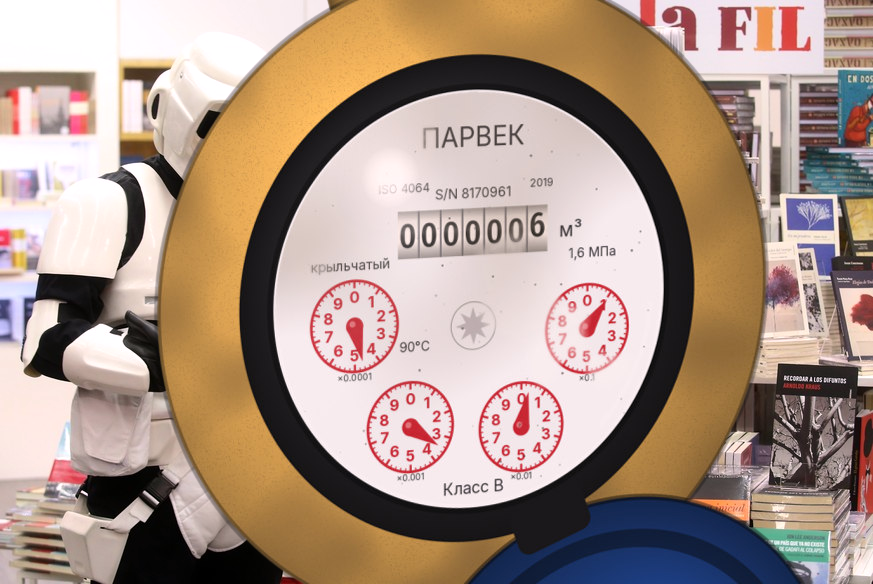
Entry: m³ 6.1034
